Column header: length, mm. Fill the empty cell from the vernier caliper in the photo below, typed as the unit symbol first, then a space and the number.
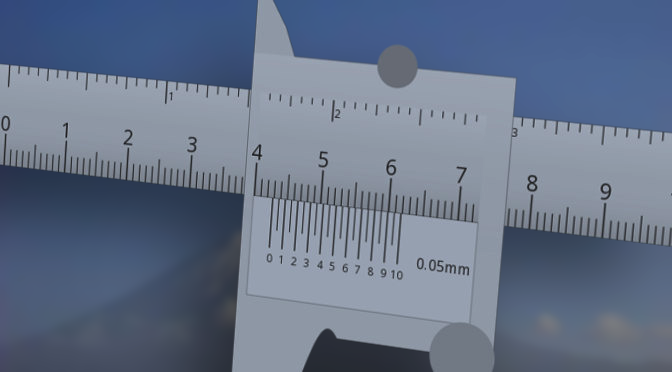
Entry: mm 42.8
